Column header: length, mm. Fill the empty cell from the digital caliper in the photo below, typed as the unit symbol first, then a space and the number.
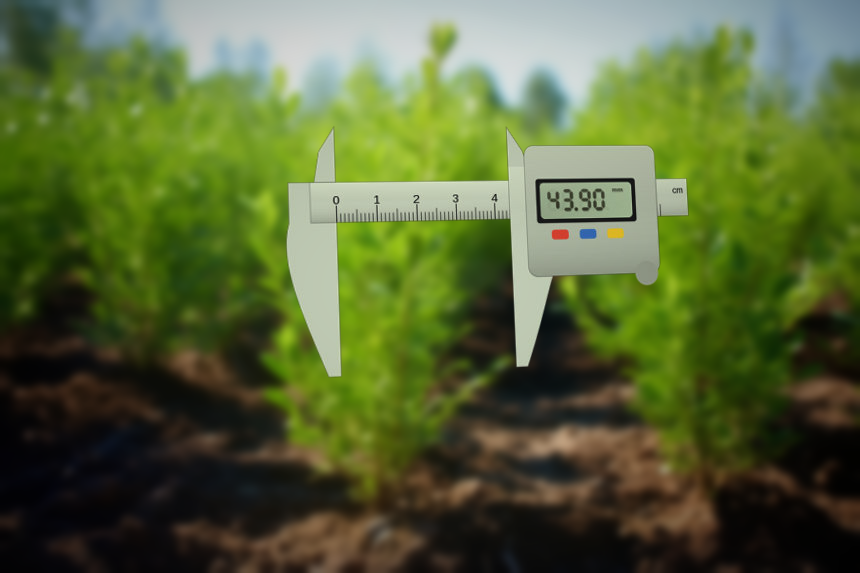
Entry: mm 43.90
